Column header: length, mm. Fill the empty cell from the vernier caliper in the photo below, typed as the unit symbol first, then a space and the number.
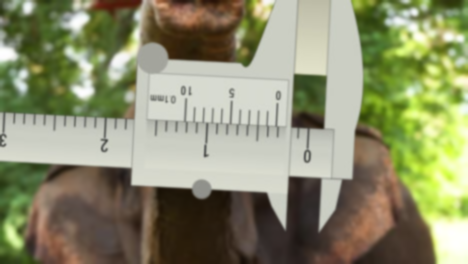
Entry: mm 3.2
